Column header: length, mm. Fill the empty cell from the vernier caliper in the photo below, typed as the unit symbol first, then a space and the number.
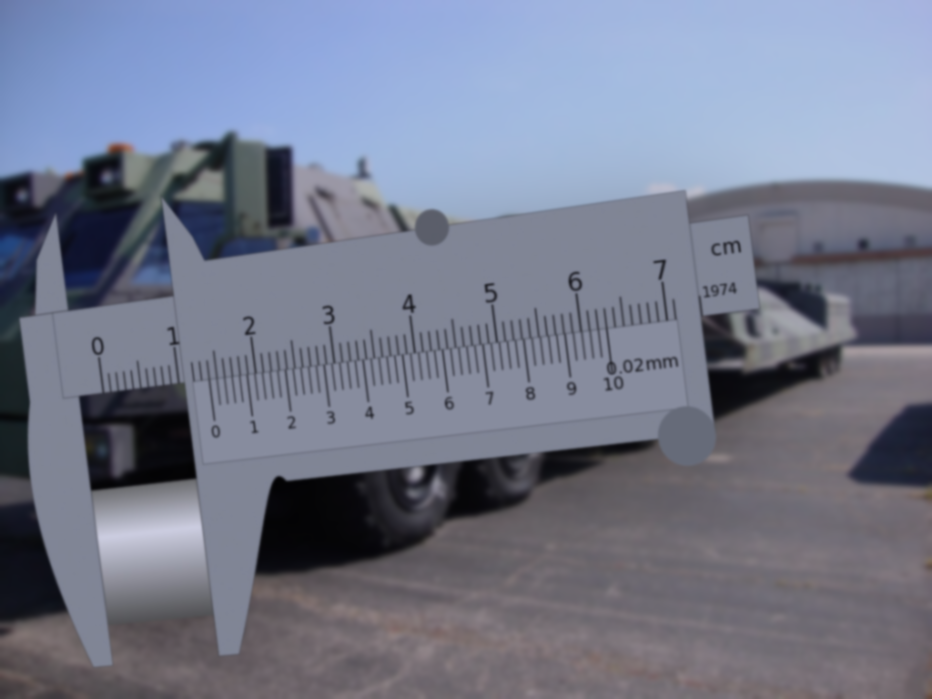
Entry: mm 14.0
